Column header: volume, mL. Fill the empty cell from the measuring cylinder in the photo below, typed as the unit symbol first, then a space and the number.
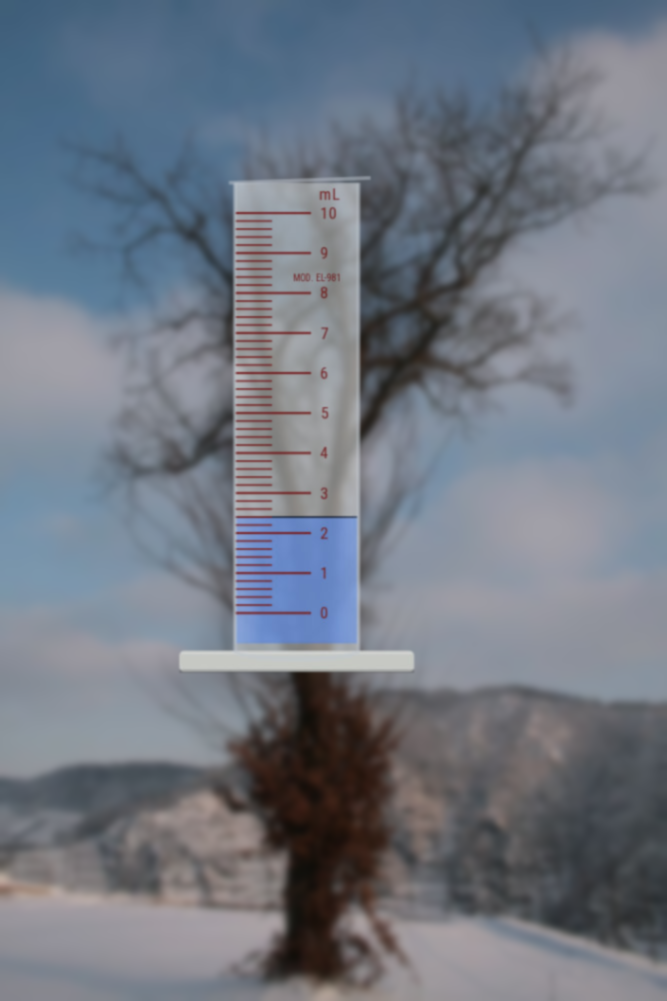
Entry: mL 2.4
